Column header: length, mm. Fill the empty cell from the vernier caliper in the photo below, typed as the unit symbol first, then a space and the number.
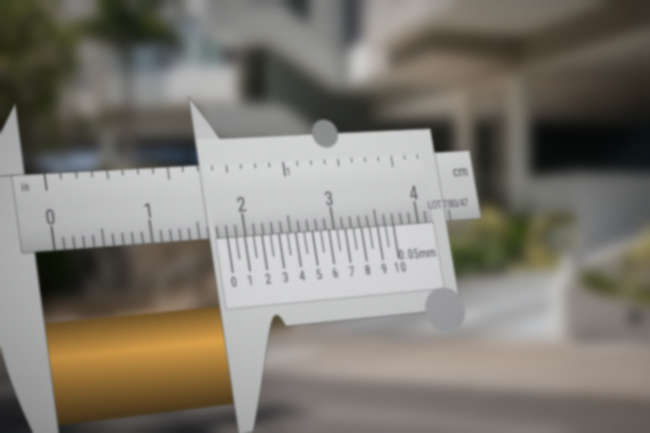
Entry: mm 18.0
